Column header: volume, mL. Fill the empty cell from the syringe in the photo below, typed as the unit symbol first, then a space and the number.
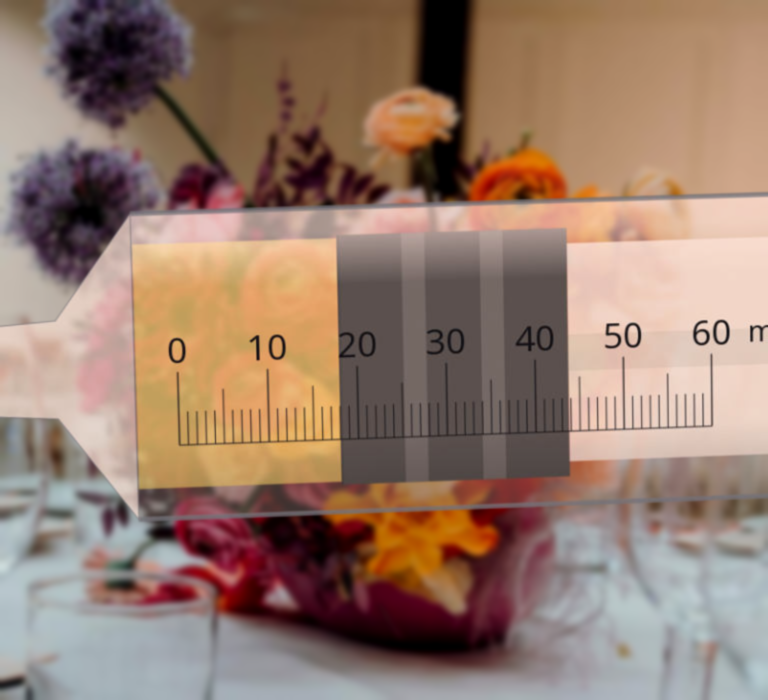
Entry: mL 18
